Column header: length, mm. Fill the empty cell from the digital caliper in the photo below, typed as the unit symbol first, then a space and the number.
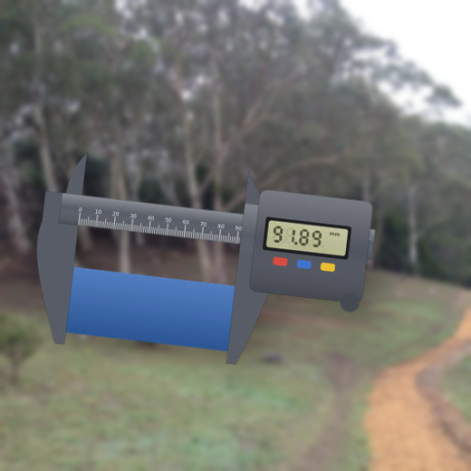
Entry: mm 91.89
